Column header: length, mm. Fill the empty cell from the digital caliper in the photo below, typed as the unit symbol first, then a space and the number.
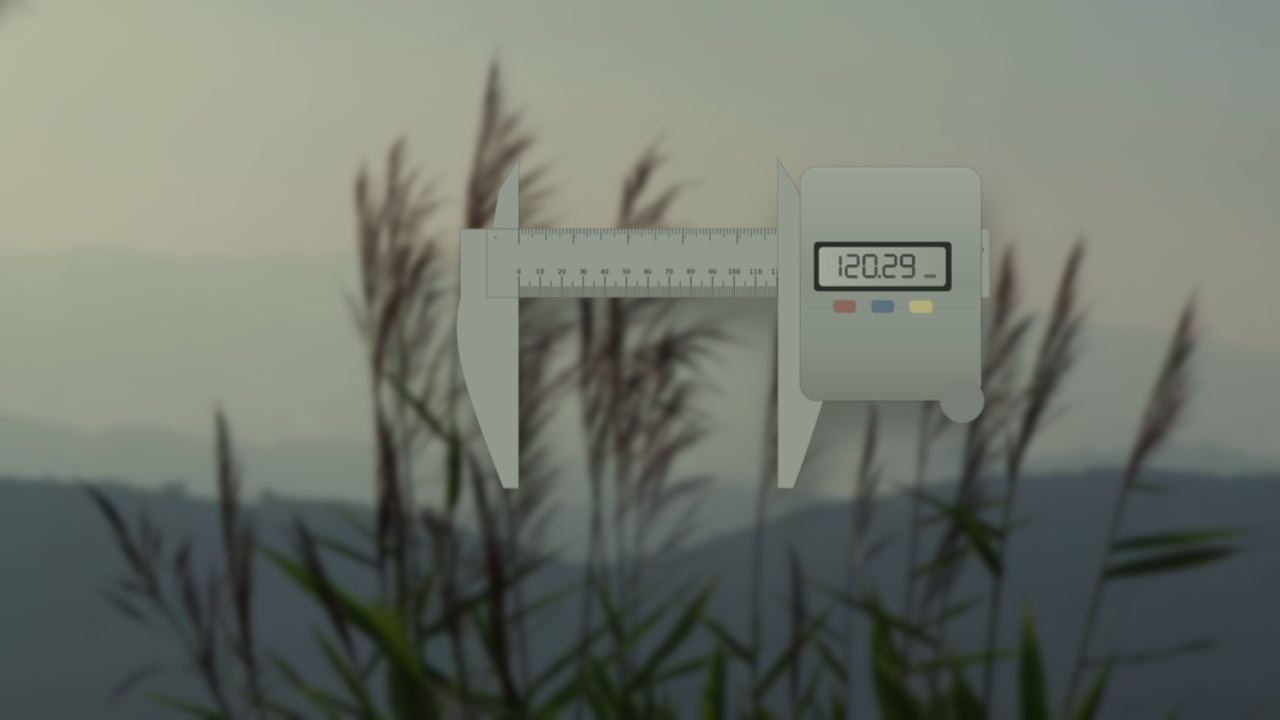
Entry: mm 120.29
